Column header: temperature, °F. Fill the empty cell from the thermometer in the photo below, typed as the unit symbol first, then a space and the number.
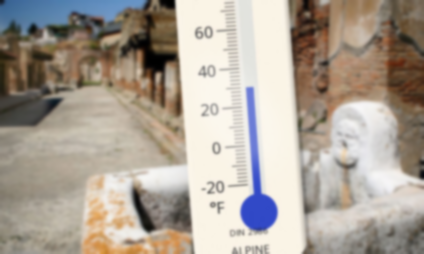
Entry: °F 30
